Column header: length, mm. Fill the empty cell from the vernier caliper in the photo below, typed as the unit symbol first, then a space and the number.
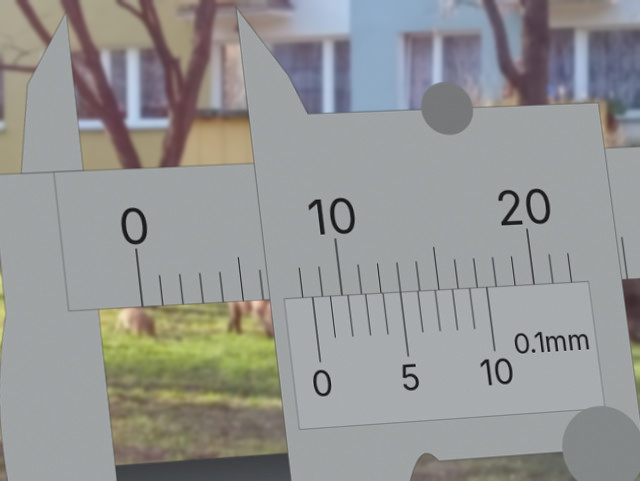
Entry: mm 8.5
